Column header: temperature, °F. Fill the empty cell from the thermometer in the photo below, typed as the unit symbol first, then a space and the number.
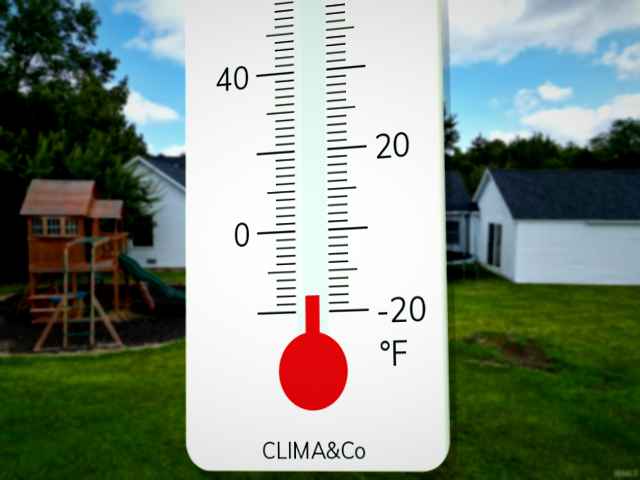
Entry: °F -16
